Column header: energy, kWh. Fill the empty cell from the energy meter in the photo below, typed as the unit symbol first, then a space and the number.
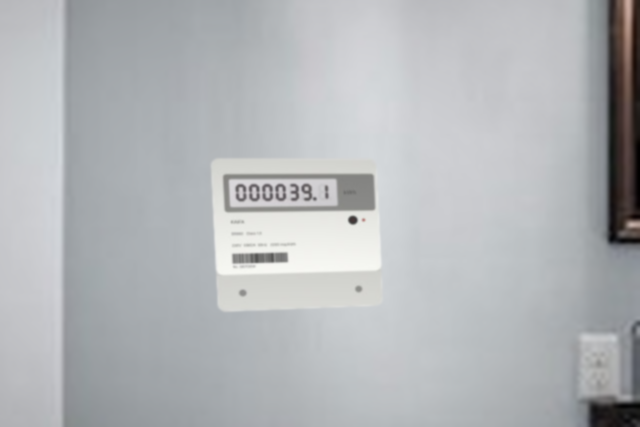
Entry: kWh 39.1
